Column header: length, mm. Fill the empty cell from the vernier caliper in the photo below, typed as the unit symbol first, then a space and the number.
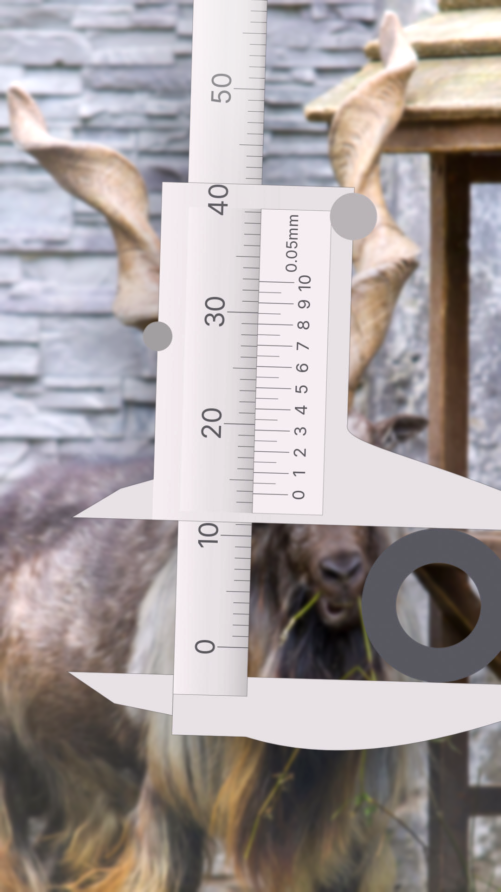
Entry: mm 13.8
